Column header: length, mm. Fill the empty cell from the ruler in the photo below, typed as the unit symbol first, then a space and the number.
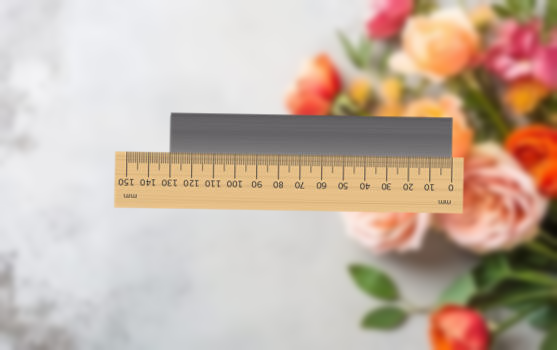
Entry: mm 130
